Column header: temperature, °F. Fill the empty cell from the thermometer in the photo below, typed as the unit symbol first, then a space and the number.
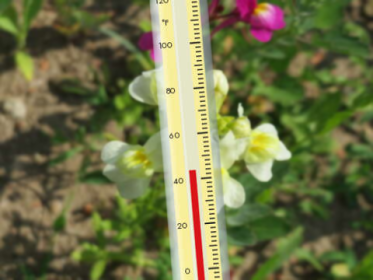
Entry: °F 44
